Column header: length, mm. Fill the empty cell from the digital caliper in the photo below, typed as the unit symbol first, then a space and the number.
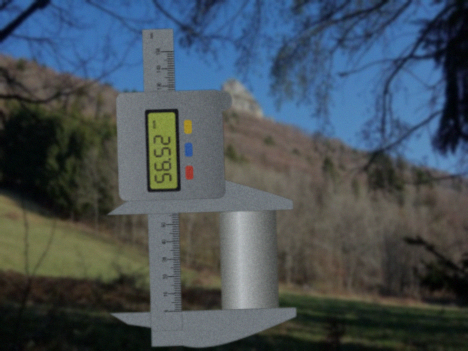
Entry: mm 56.52
